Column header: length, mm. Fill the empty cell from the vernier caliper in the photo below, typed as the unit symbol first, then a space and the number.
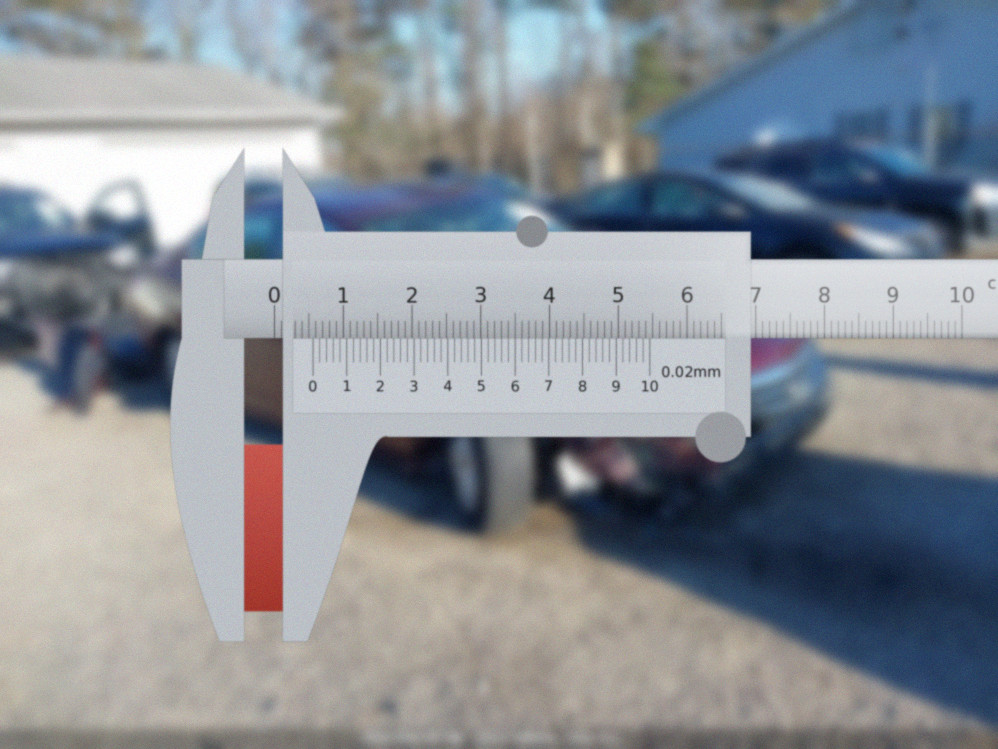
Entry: mm 5.6
